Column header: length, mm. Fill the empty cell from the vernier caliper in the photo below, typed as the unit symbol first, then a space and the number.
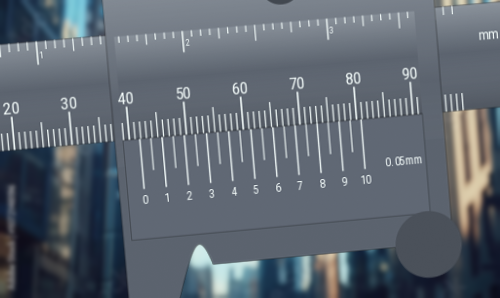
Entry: mm 41.8
